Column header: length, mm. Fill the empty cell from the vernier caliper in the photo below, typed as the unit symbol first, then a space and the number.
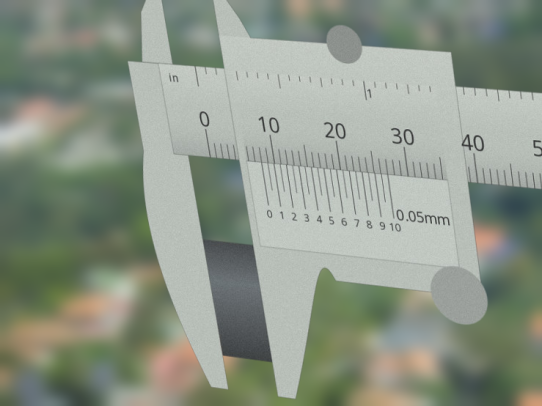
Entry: mm 8.0
